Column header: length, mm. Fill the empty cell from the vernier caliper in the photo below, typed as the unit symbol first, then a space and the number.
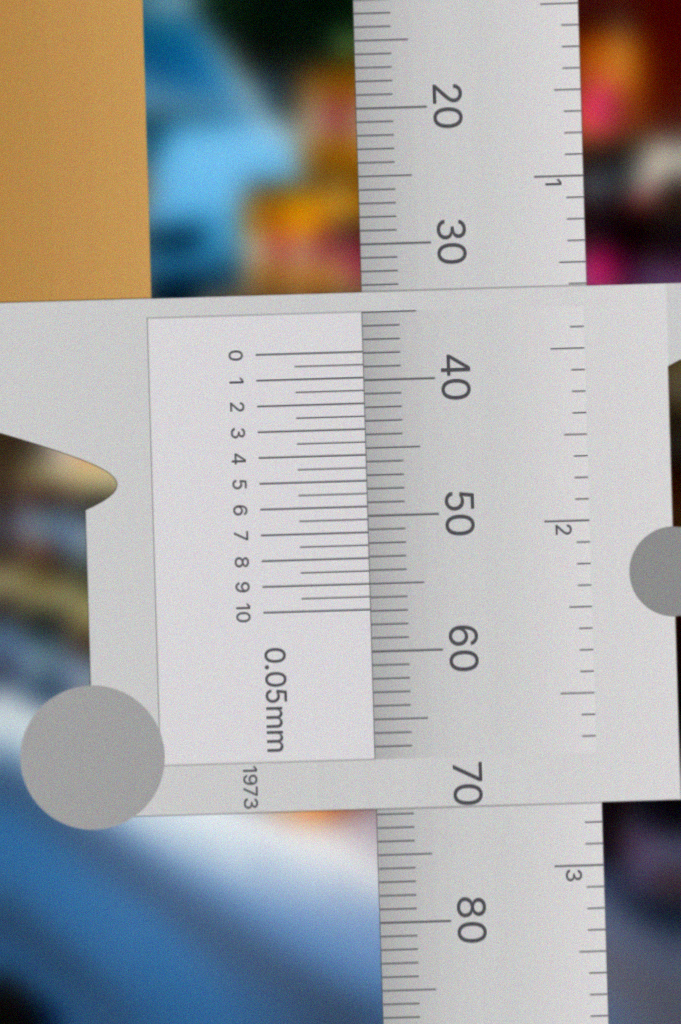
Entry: mm 37.9
